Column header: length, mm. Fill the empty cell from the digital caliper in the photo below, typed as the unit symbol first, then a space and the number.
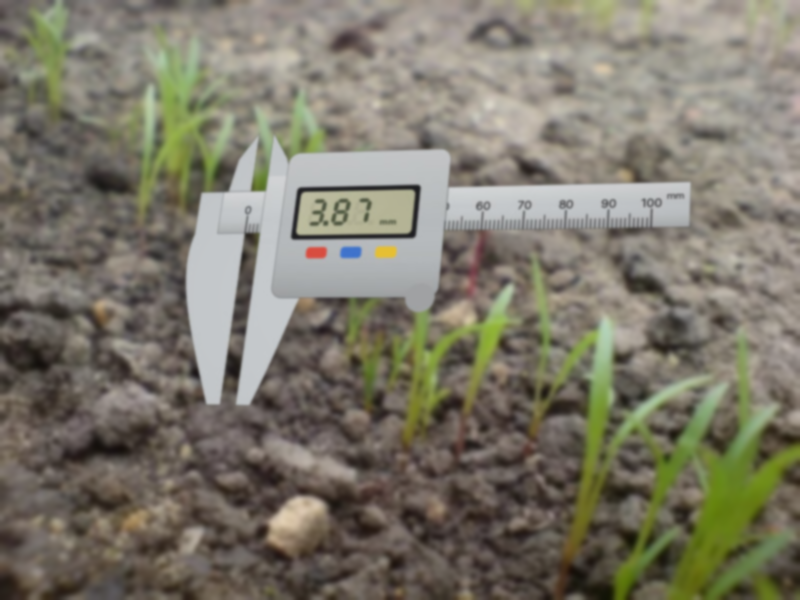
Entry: mm 3.87
